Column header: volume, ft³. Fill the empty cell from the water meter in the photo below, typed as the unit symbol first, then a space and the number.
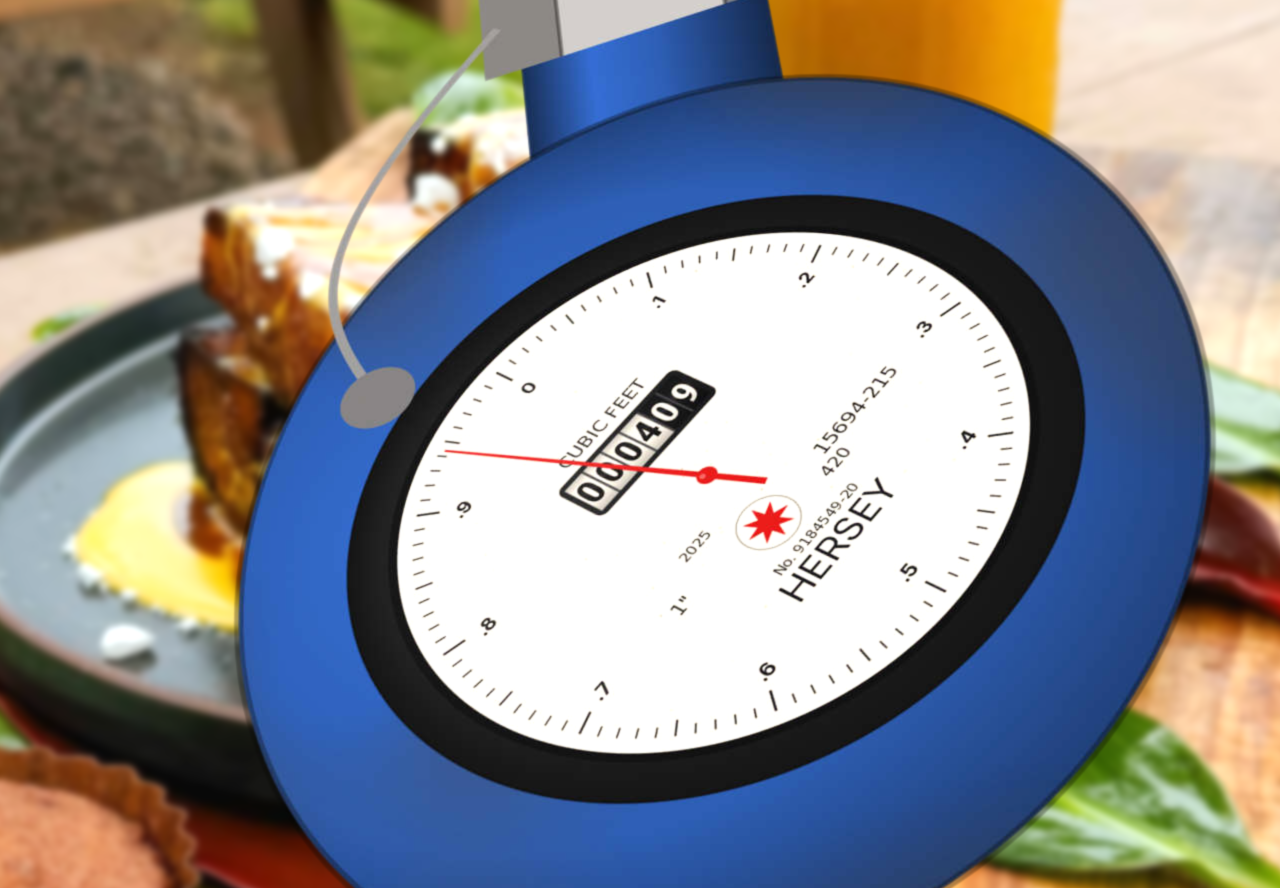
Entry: ft³ 408.94
